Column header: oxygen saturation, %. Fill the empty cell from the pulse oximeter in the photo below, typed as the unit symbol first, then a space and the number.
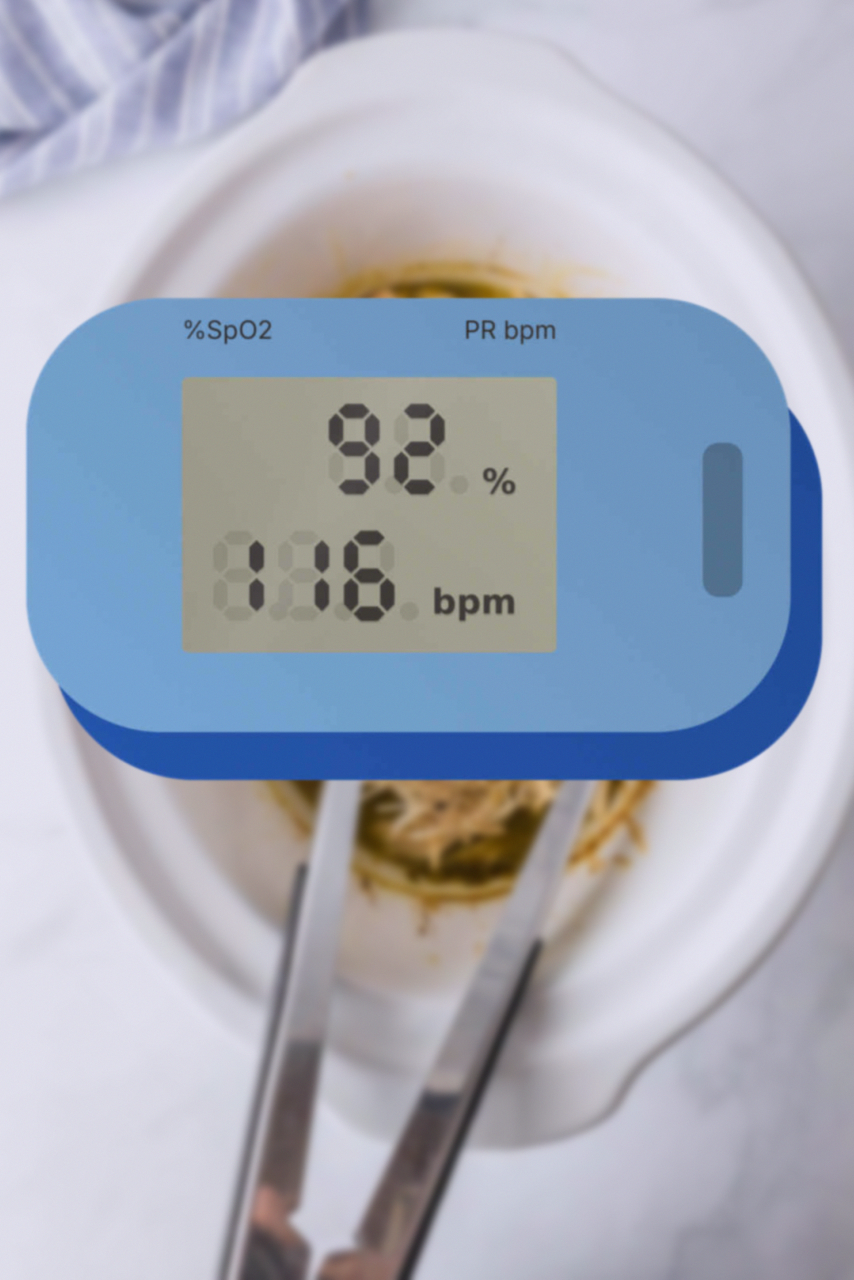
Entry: % 92
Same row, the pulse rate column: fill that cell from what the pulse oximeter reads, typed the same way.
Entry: bpm 116
